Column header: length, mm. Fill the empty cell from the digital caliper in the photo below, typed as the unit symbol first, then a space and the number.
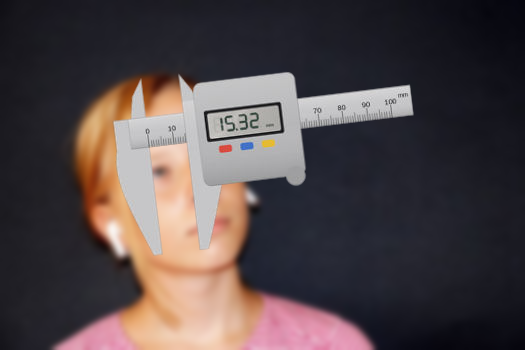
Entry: mm 15.32
